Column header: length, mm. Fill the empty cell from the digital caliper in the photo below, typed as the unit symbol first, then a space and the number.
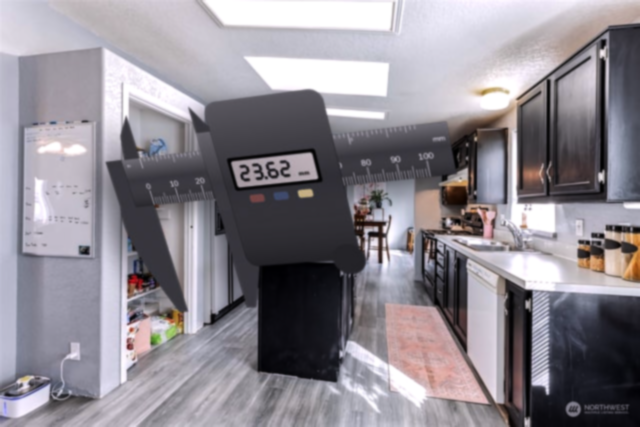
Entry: mm 23.62
